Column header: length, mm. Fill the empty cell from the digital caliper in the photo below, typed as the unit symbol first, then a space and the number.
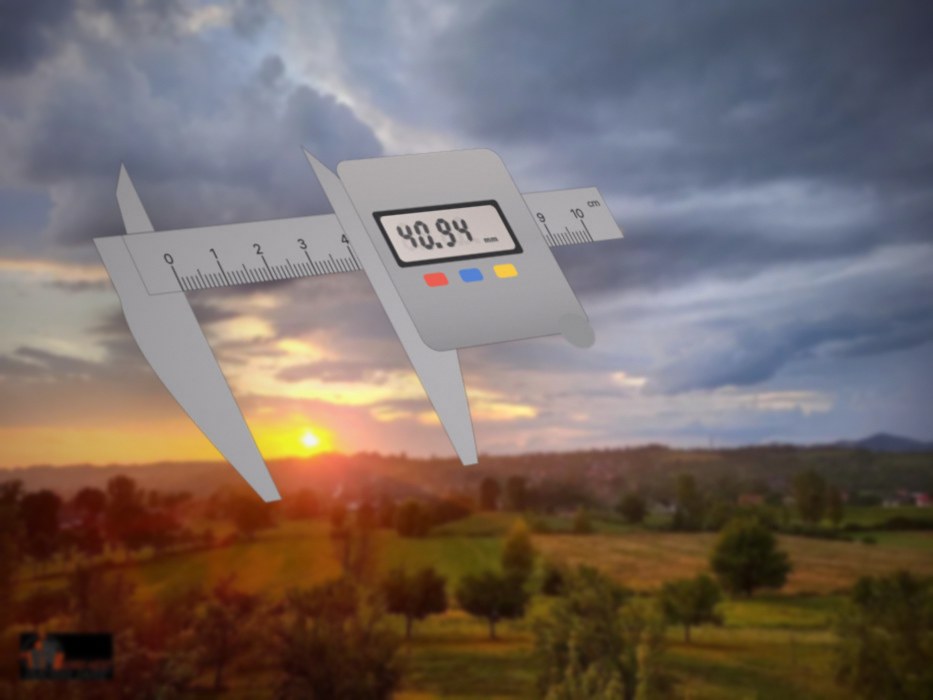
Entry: mm 40.94
